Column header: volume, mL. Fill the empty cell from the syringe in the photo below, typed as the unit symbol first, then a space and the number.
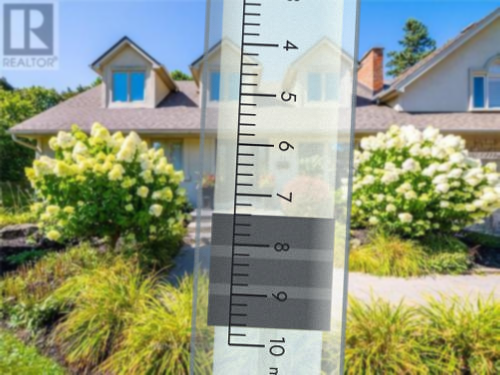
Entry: mL 7.4
